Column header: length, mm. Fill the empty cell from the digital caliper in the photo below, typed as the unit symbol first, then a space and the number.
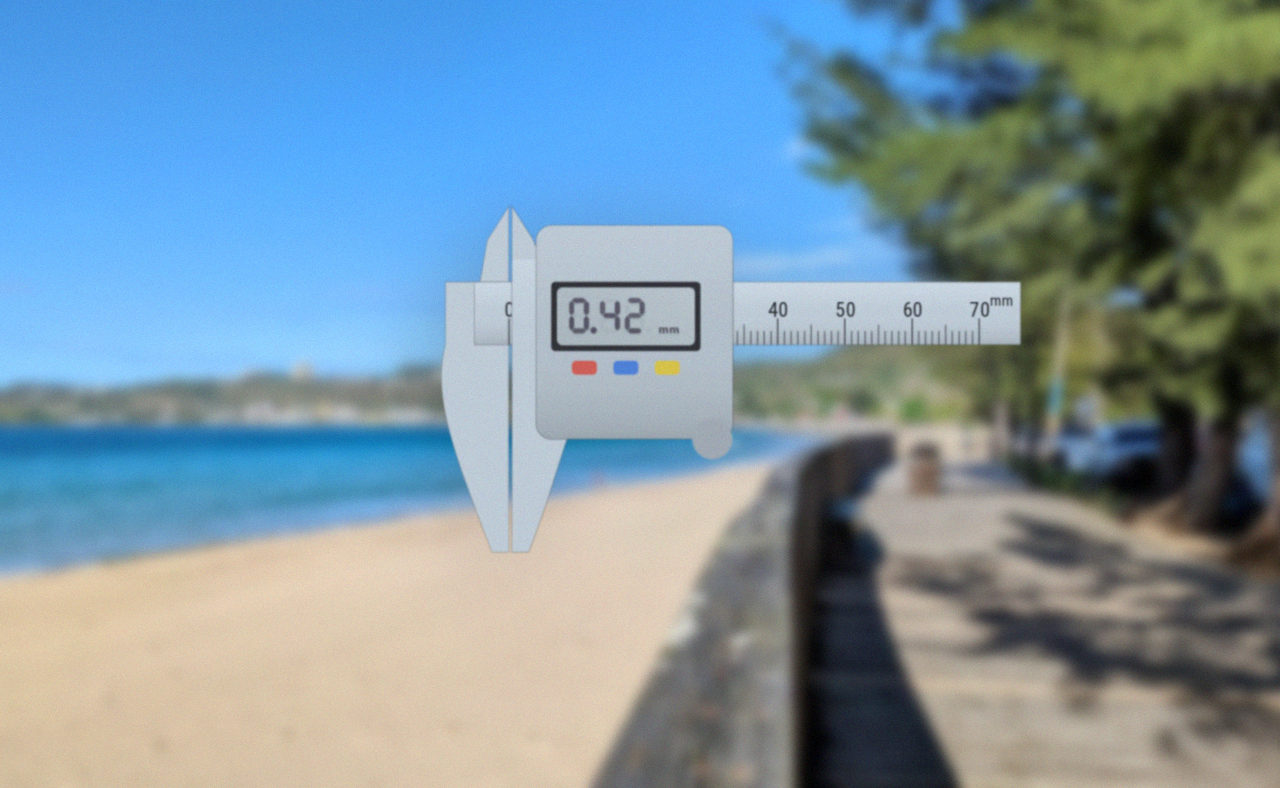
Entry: mm 0.42
